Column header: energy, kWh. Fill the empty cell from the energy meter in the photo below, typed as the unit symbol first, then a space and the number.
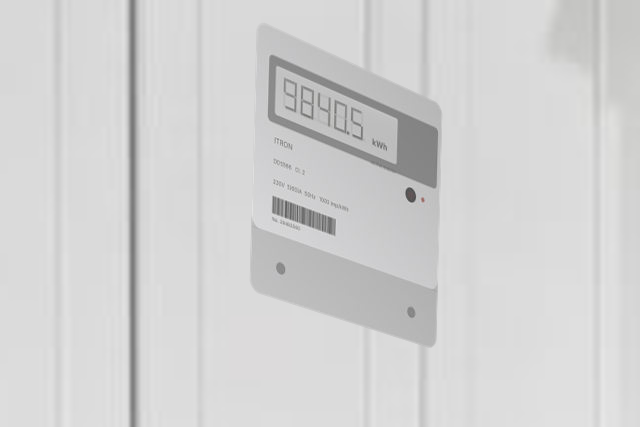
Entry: kWh 9840.5
